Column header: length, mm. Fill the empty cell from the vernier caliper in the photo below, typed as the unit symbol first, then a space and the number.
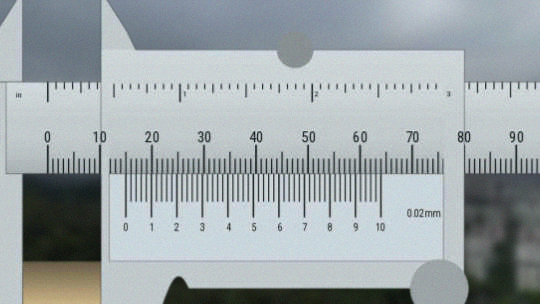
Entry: mm 15.0
